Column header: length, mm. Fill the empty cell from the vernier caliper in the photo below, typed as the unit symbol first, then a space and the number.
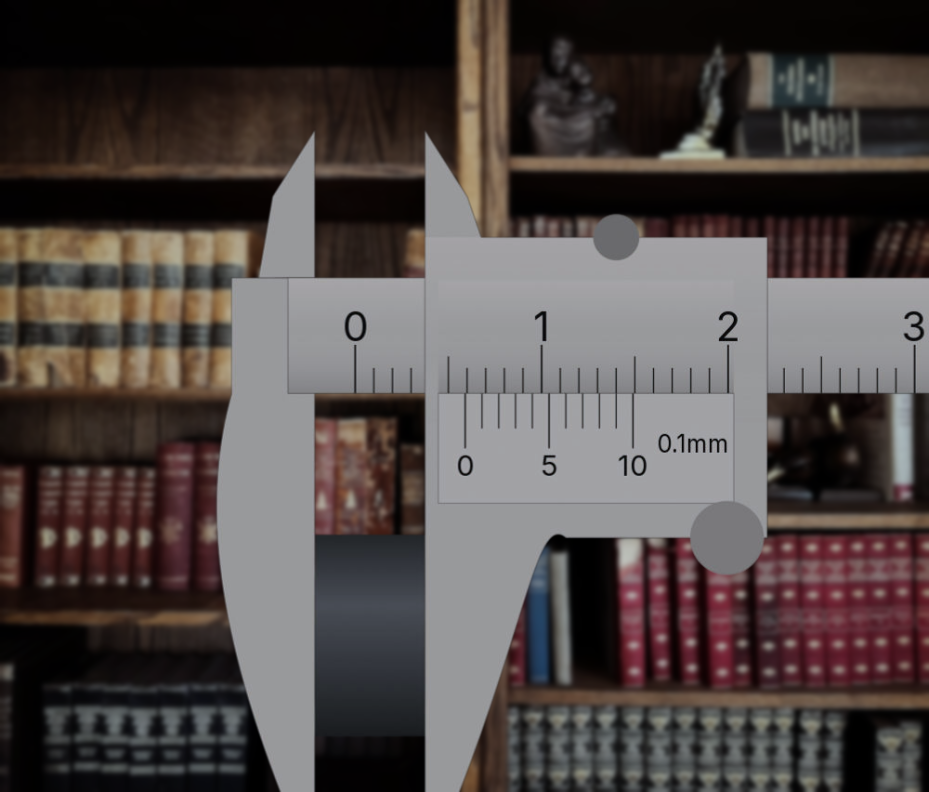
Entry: mm 5.9
